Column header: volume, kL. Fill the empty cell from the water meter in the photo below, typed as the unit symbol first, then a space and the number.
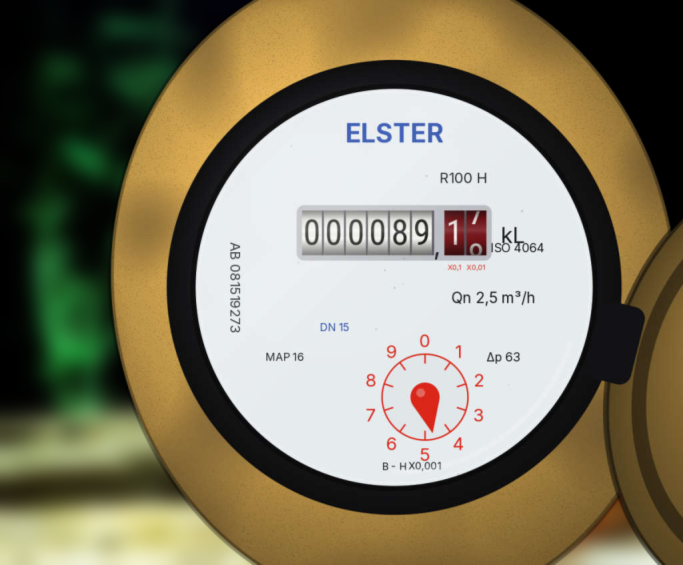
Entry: kL 89.174
